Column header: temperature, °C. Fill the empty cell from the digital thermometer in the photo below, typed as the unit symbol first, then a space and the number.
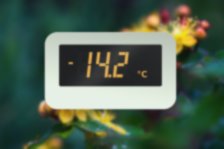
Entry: °C -14.2
